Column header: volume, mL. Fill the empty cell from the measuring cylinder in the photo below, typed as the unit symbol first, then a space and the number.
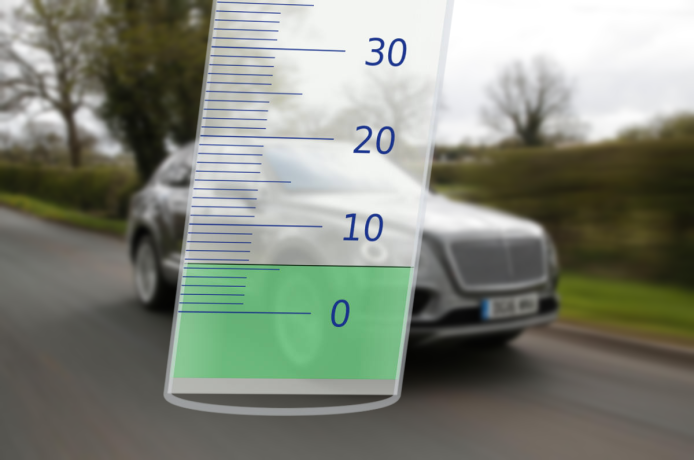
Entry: mL 5.5
